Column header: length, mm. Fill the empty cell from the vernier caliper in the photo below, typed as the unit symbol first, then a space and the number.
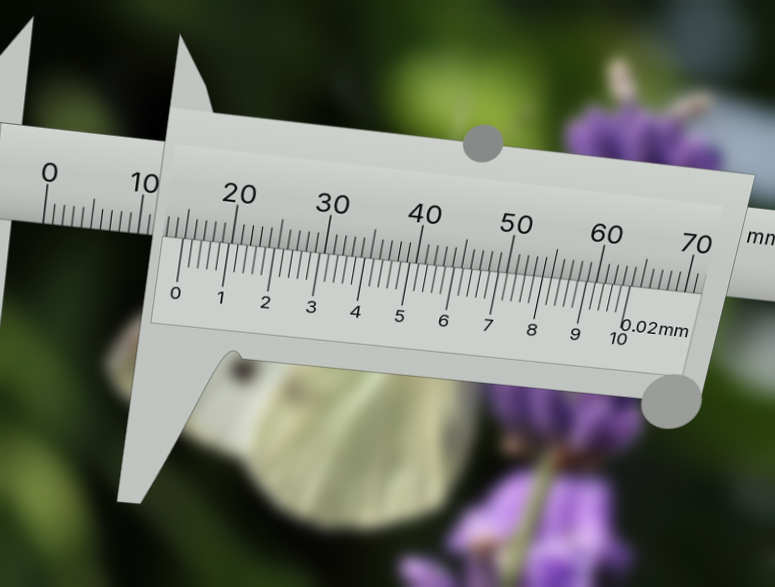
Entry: mm 14.8
